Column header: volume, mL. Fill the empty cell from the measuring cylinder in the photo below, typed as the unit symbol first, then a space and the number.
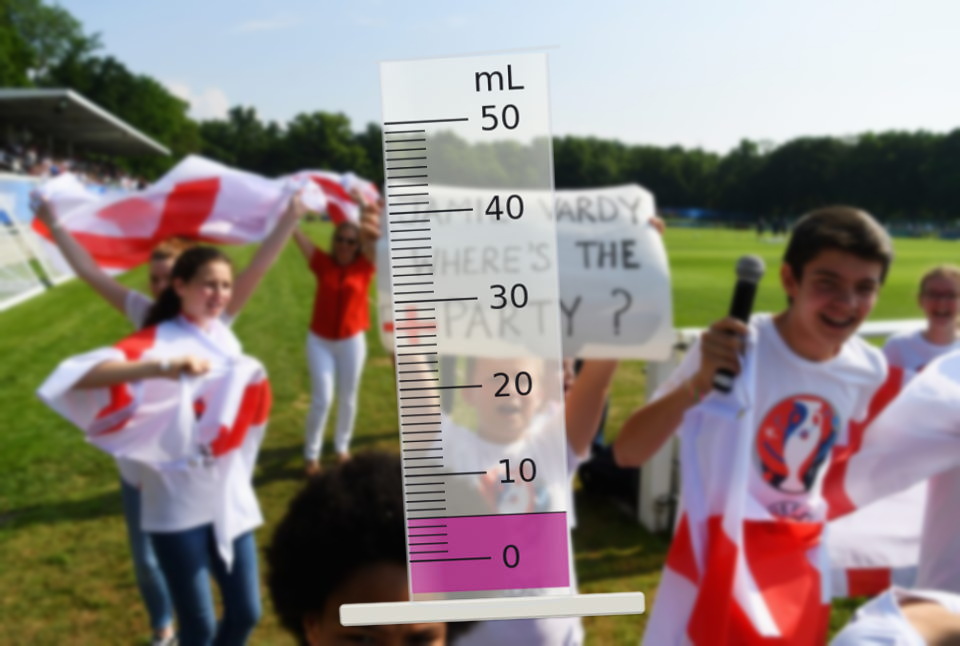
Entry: mL 5
